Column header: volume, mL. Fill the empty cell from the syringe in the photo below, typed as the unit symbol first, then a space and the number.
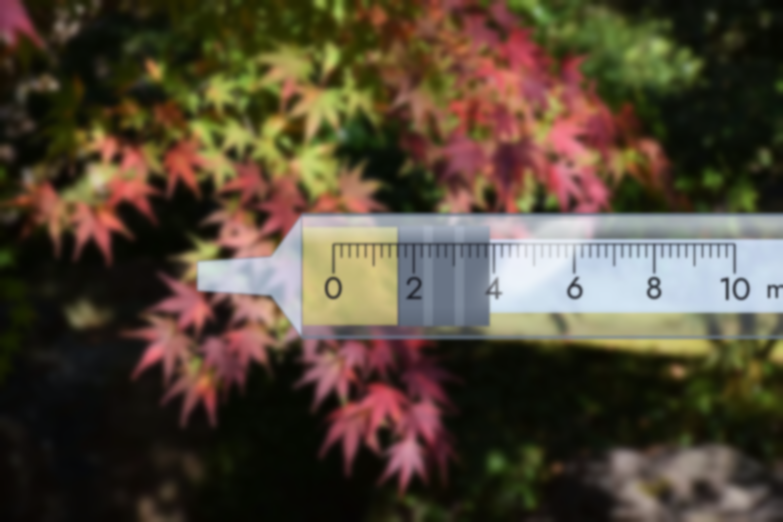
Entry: mL 1.6
